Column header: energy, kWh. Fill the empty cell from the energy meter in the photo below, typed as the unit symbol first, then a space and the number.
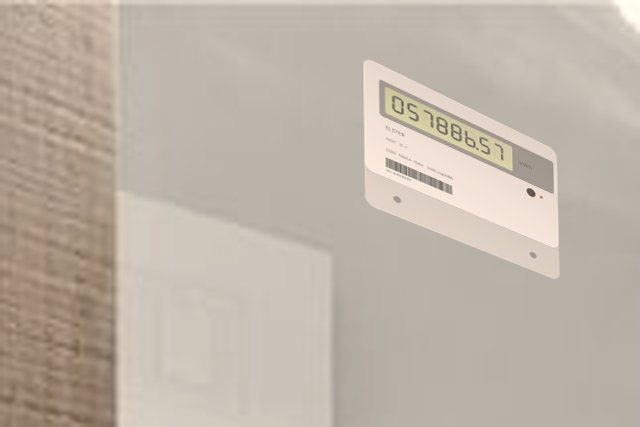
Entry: kWh 57886.57
